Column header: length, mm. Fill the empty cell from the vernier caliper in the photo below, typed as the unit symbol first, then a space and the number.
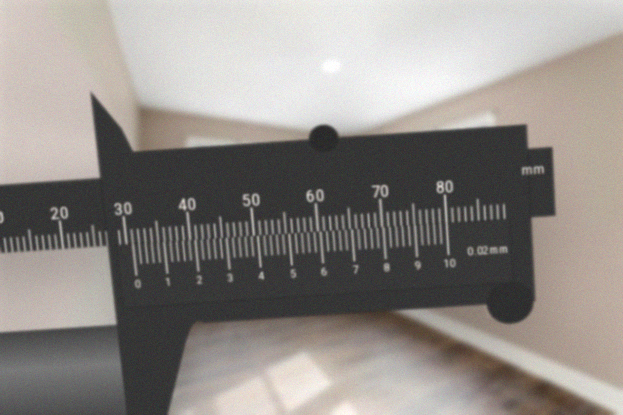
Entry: mm 31.0
